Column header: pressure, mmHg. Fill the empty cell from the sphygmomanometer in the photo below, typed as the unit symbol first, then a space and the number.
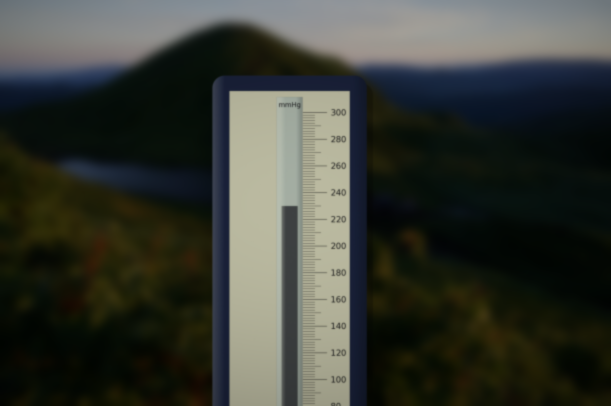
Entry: mmHg 230
